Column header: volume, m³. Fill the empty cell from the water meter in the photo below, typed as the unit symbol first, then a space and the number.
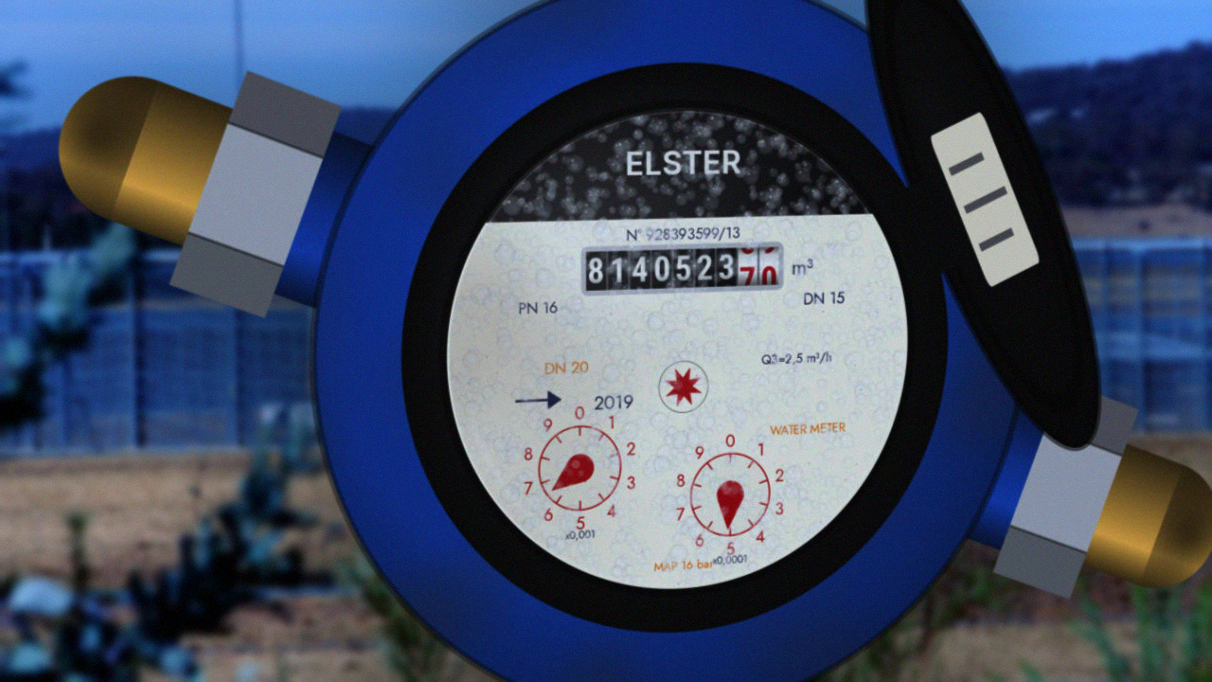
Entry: m³ 8140523.6965
